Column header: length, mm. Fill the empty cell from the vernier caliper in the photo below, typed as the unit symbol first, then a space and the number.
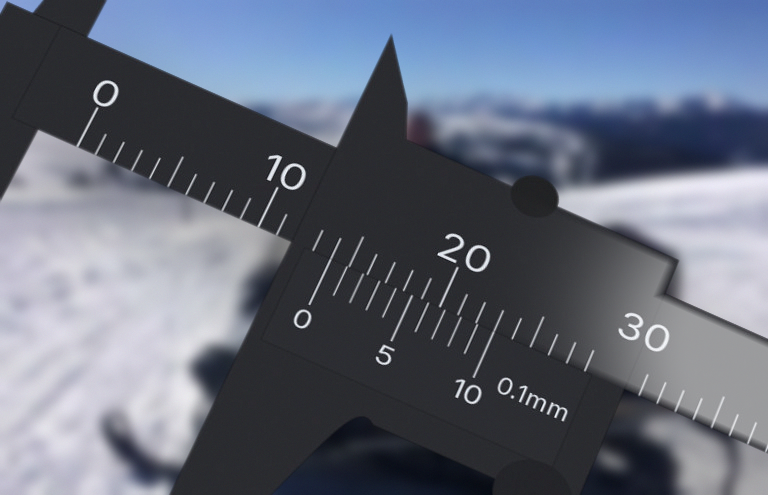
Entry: mm 14.0
